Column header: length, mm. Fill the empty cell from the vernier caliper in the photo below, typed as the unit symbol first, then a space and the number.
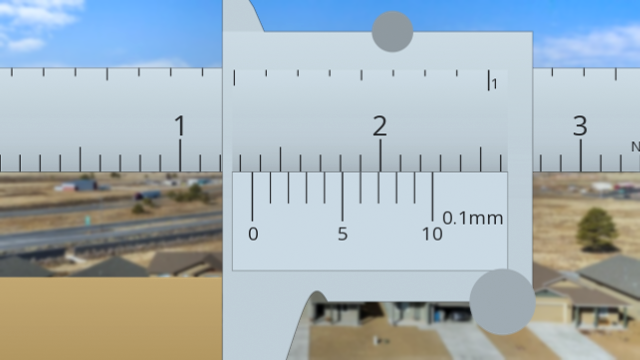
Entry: mm 13.6
